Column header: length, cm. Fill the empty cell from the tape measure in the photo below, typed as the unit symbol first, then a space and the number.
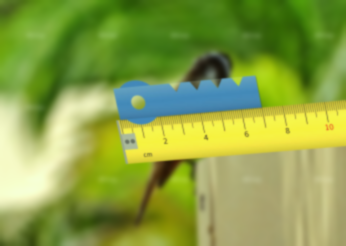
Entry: cm 7
